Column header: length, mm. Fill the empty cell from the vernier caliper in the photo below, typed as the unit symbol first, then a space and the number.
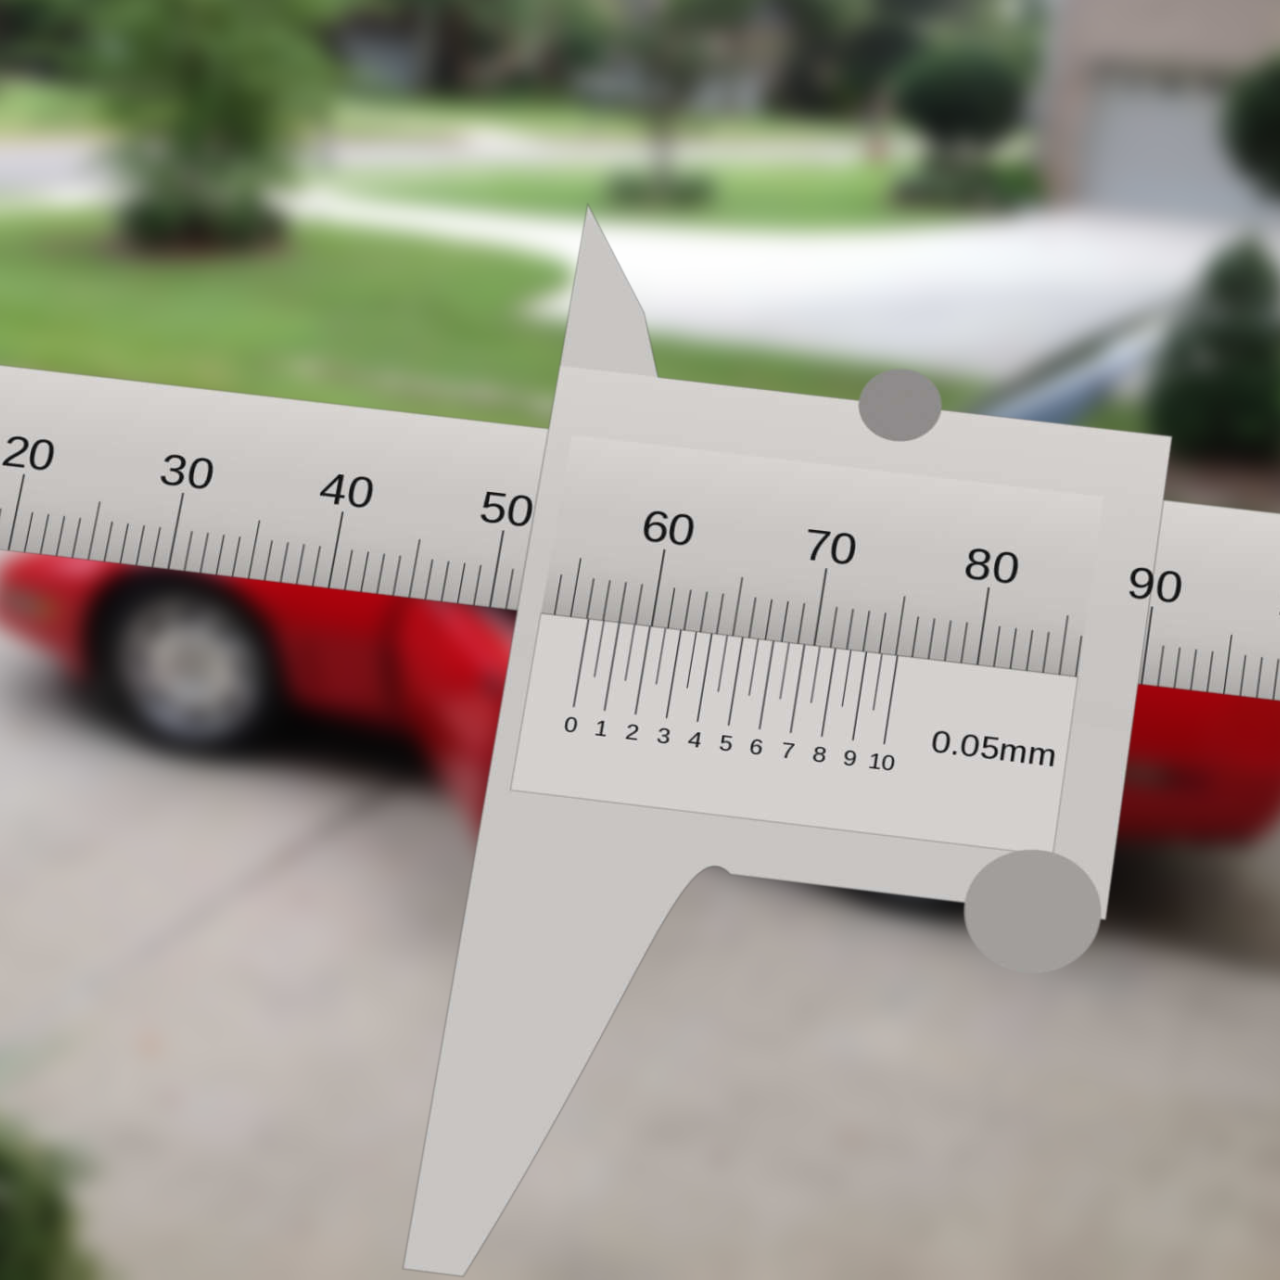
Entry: mm 56.1
